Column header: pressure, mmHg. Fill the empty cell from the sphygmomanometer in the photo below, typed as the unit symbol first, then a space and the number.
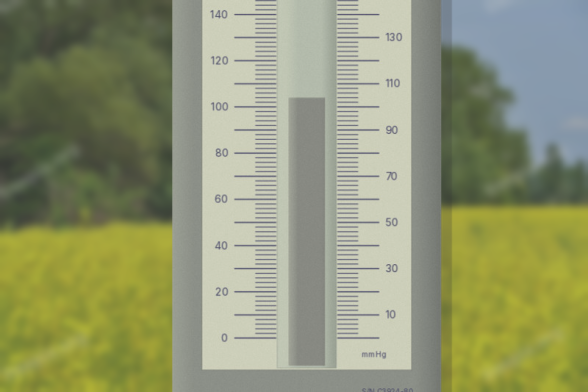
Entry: mmHg 104
